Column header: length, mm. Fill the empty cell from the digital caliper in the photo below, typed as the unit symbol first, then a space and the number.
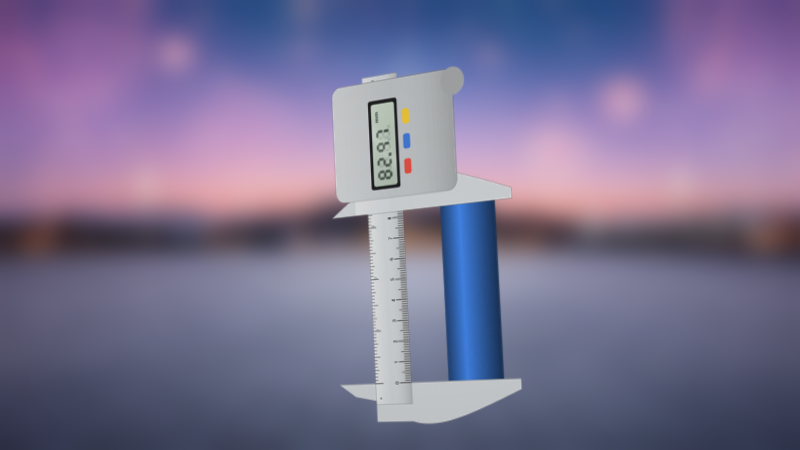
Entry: mm 82.97
